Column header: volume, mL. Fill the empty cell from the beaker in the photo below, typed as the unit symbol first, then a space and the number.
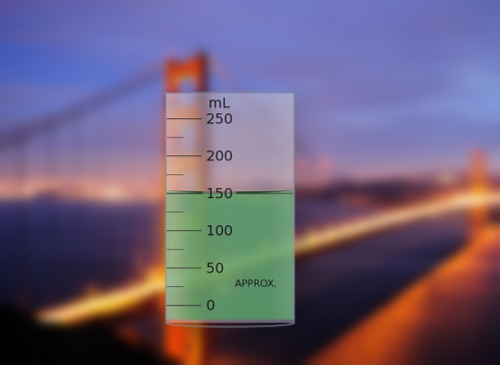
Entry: mL 150
